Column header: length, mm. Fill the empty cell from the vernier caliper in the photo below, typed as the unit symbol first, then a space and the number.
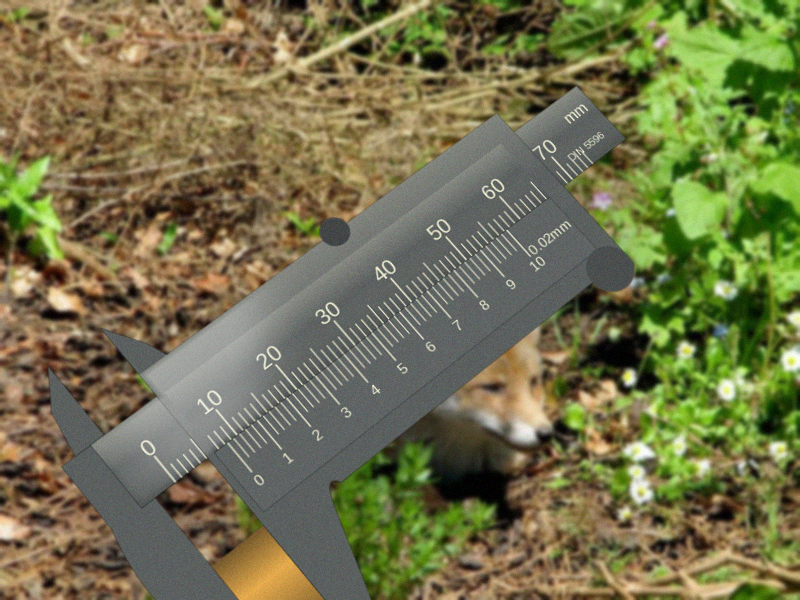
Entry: mm 8.4
